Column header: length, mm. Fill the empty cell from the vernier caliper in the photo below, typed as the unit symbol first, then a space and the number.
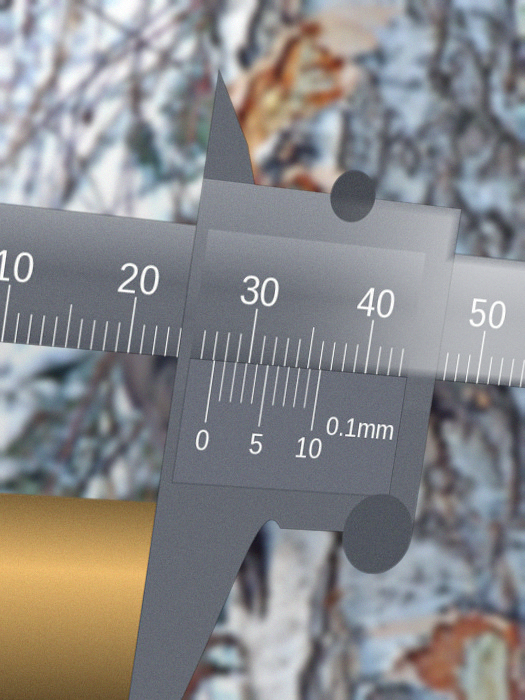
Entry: mm 27.1
